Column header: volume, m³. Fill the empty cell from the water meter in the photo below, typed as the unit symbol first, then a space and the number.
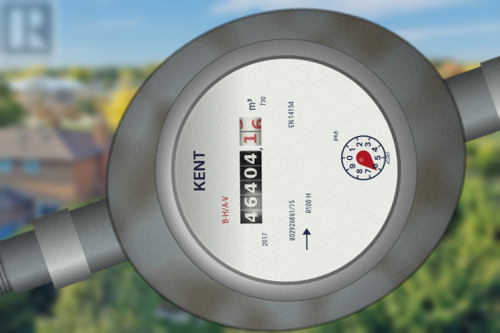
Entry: m³ 46404.156
